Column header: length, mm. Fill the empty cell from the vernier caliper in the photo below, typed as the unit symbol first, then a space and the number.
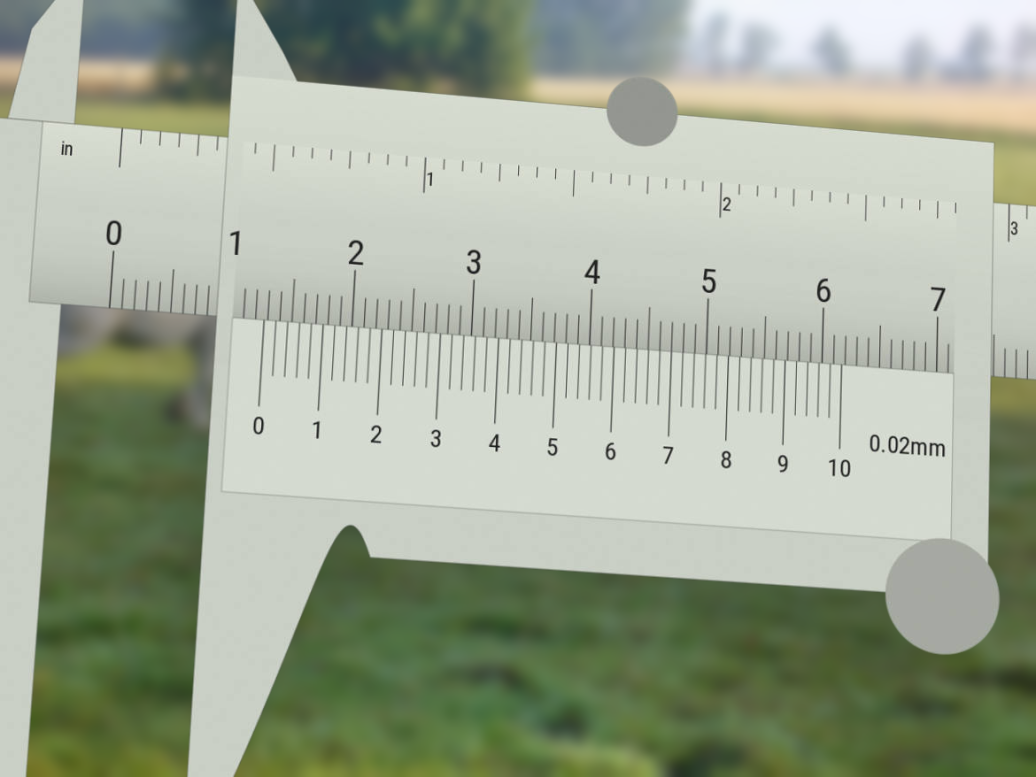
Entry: mm 12.7
